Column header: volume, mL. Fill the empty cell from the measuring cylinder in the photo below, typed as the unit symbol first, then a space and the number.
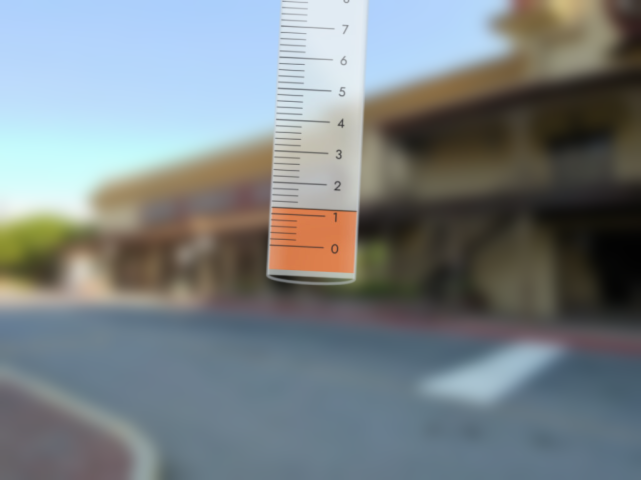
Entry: mL 1.2
